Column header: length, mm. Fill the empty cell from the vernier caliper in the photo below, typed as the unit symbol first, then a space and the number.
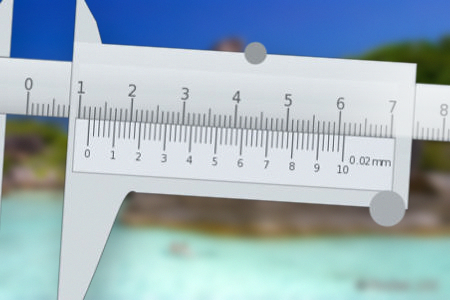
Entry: mm 12.0
